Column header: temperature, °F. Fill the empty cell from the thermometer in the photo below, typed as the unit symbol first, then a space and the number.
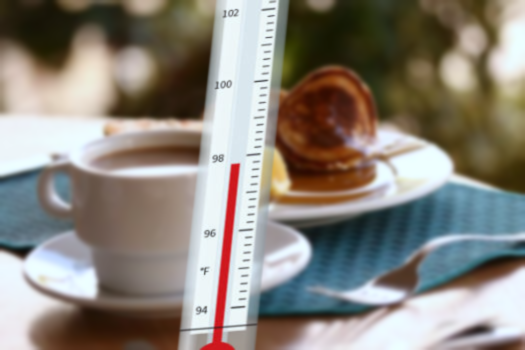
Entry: °F 97.8
